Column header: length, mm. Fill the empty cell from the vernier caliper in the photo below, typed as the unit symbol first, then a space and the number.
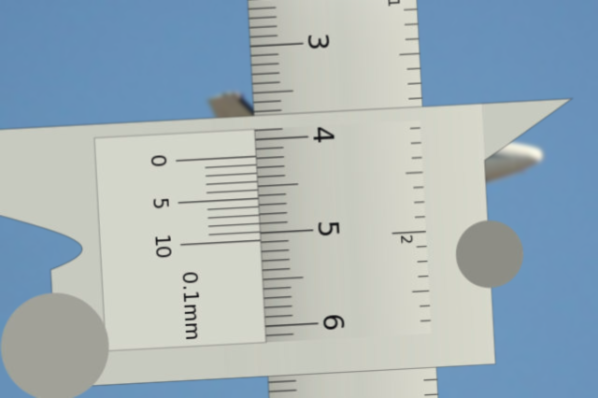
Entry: mm 41.8
